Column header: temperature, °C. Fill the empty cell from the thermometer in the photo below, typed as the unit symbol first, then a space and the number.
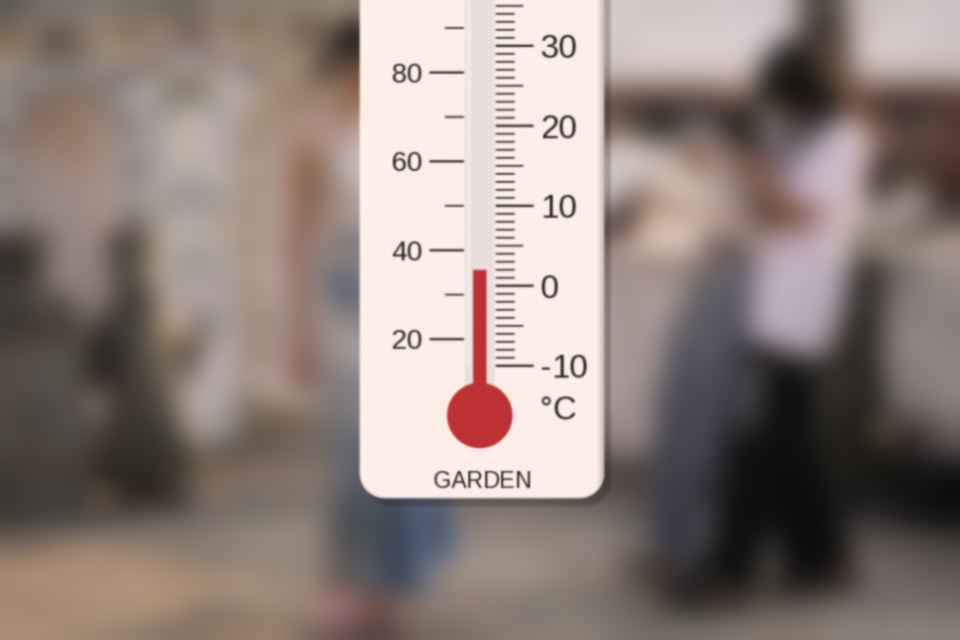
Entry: °C 2
